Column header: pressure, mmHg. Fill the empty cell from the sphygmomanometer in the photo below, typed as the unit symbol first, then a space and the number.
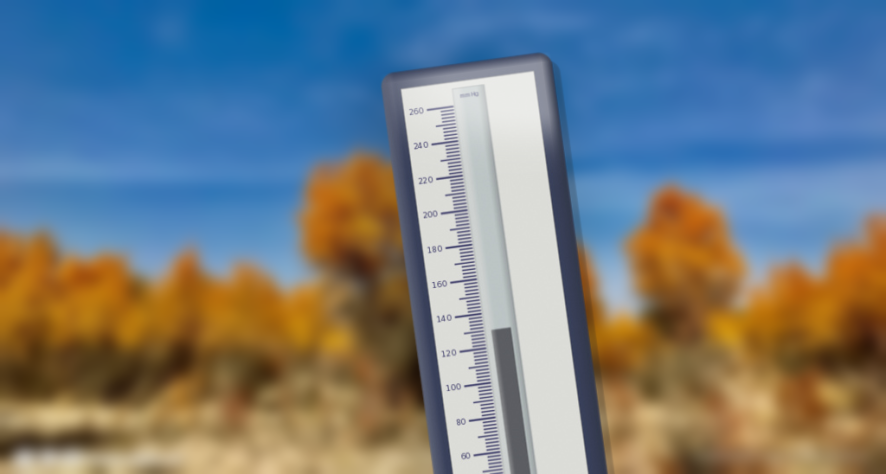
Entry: mmHg 130
